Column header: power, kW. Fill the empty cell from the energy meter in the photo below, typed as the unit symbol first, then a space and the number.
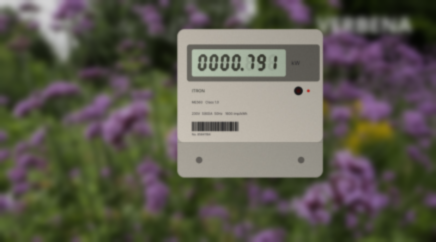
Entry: kW 0.791
